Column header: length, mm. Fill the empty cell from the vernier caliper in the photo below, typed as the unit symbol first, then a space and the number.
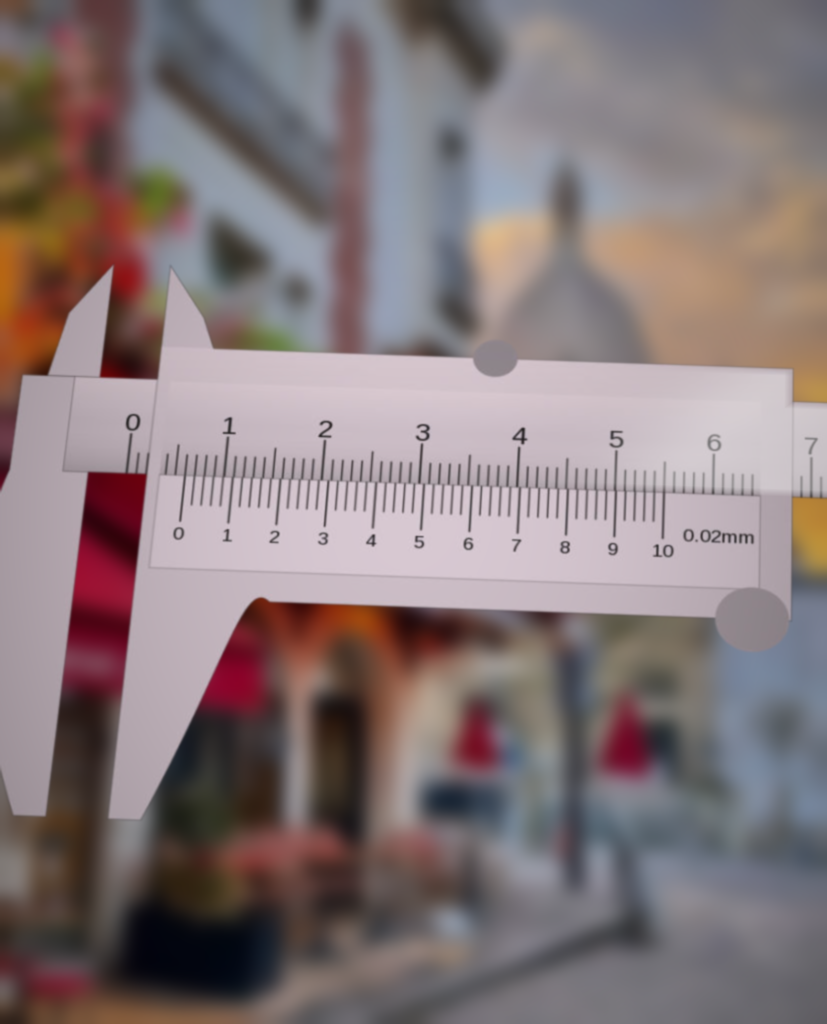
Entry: mm 6.0
